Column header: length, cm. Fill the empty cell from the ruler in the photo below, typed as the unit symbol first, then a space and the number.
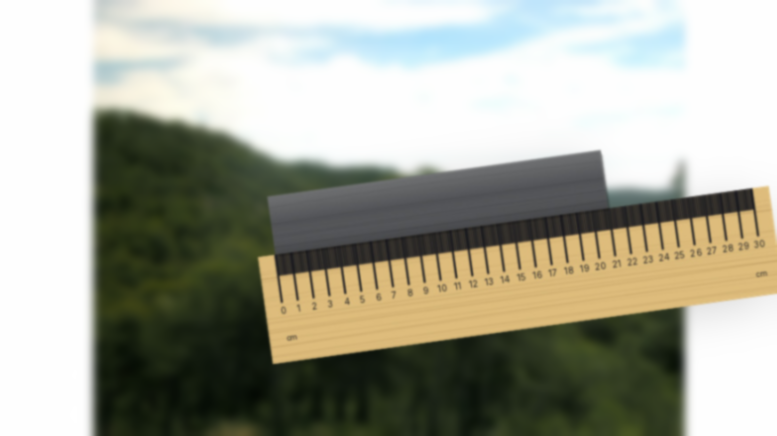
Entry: cm 21
